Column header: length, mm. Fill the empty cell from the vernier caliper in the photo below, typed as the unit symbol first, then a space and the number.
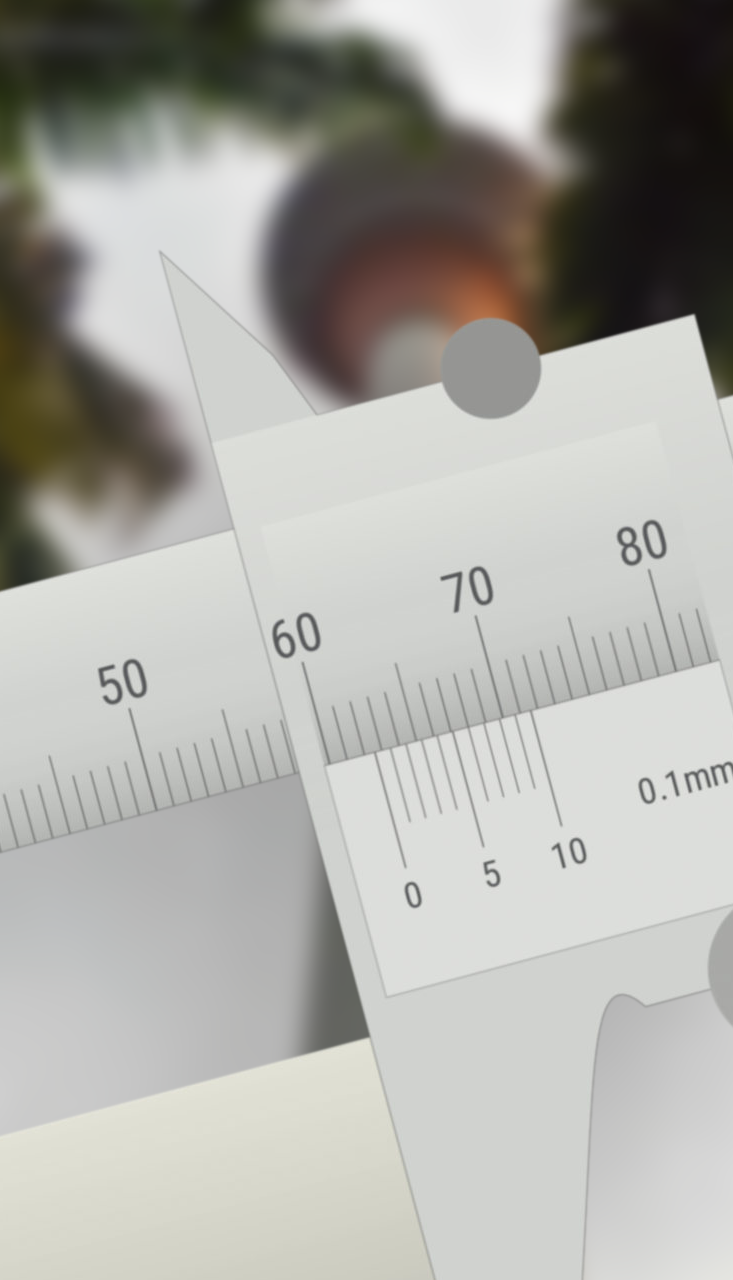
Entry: mm 62.6
